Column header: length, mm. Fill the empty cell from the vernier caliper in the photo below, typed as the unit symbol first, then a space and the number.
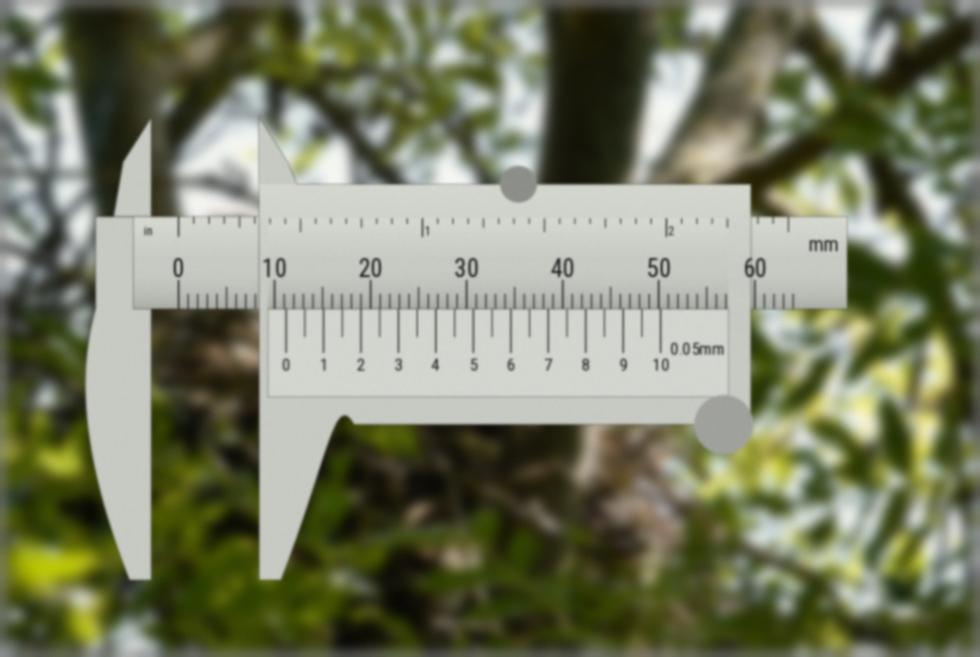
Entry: mm 11.2
